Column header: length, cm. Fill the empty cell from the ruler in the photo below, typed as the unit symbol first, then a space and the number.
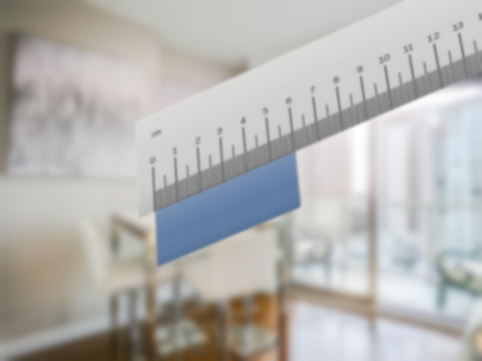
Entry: cm 6
